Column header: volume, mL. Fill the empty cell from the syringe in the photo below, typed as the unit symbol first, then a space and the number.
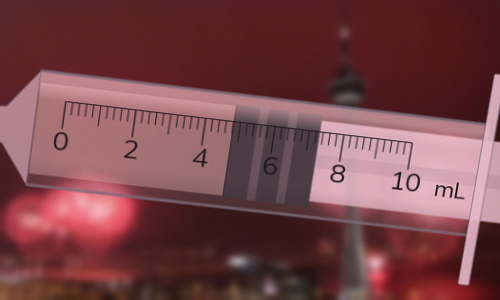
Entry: mL 4.8
